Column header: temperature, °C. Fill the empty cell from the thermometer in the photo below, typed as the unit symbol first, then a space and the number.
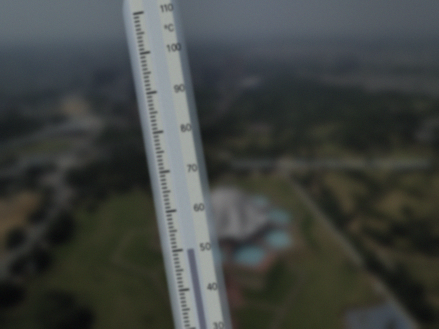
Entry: °C 50
